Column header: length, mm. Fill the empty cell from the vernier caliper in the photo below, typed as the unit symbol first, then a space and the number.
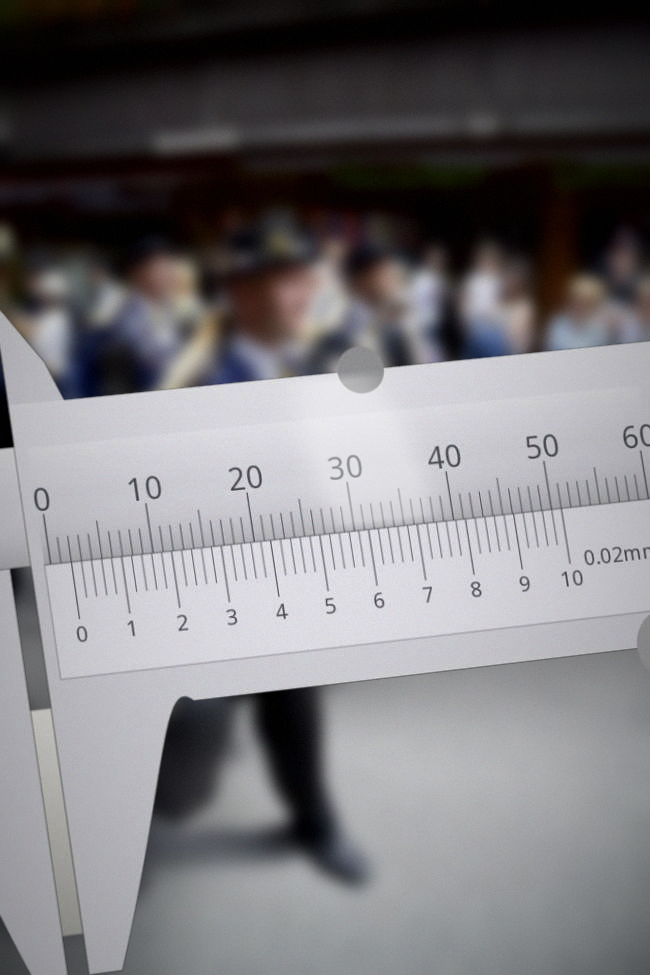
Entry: mm 2.0
